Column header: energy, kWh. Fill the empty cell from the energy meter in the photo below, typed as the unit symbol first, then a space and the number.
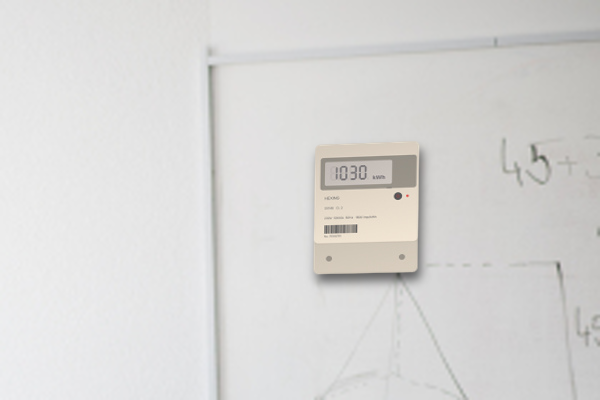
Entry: kWh 1030
